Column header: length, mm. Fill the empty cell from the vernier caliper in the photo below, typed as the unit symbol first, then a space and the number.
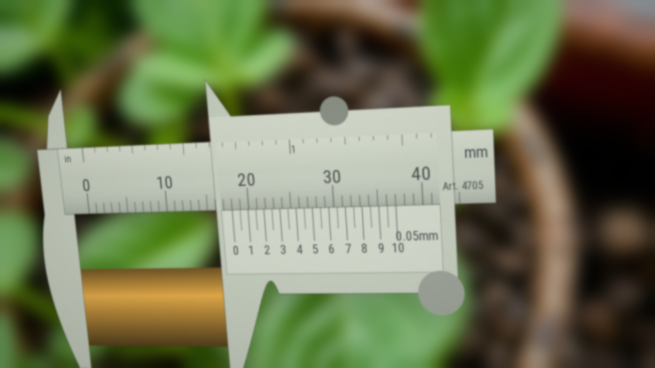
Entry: mm 18.0
